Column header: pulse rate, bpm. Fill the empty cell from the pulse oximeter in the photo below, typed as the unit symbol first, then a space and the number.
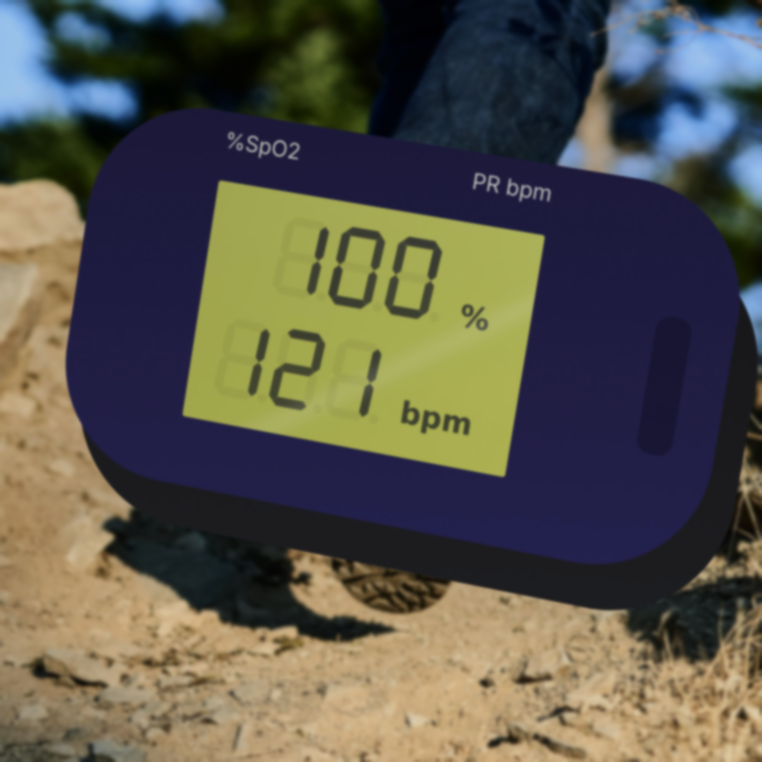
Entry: bpm 121
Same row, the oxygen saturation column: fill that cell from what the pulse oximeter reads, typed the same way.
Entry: % 100
